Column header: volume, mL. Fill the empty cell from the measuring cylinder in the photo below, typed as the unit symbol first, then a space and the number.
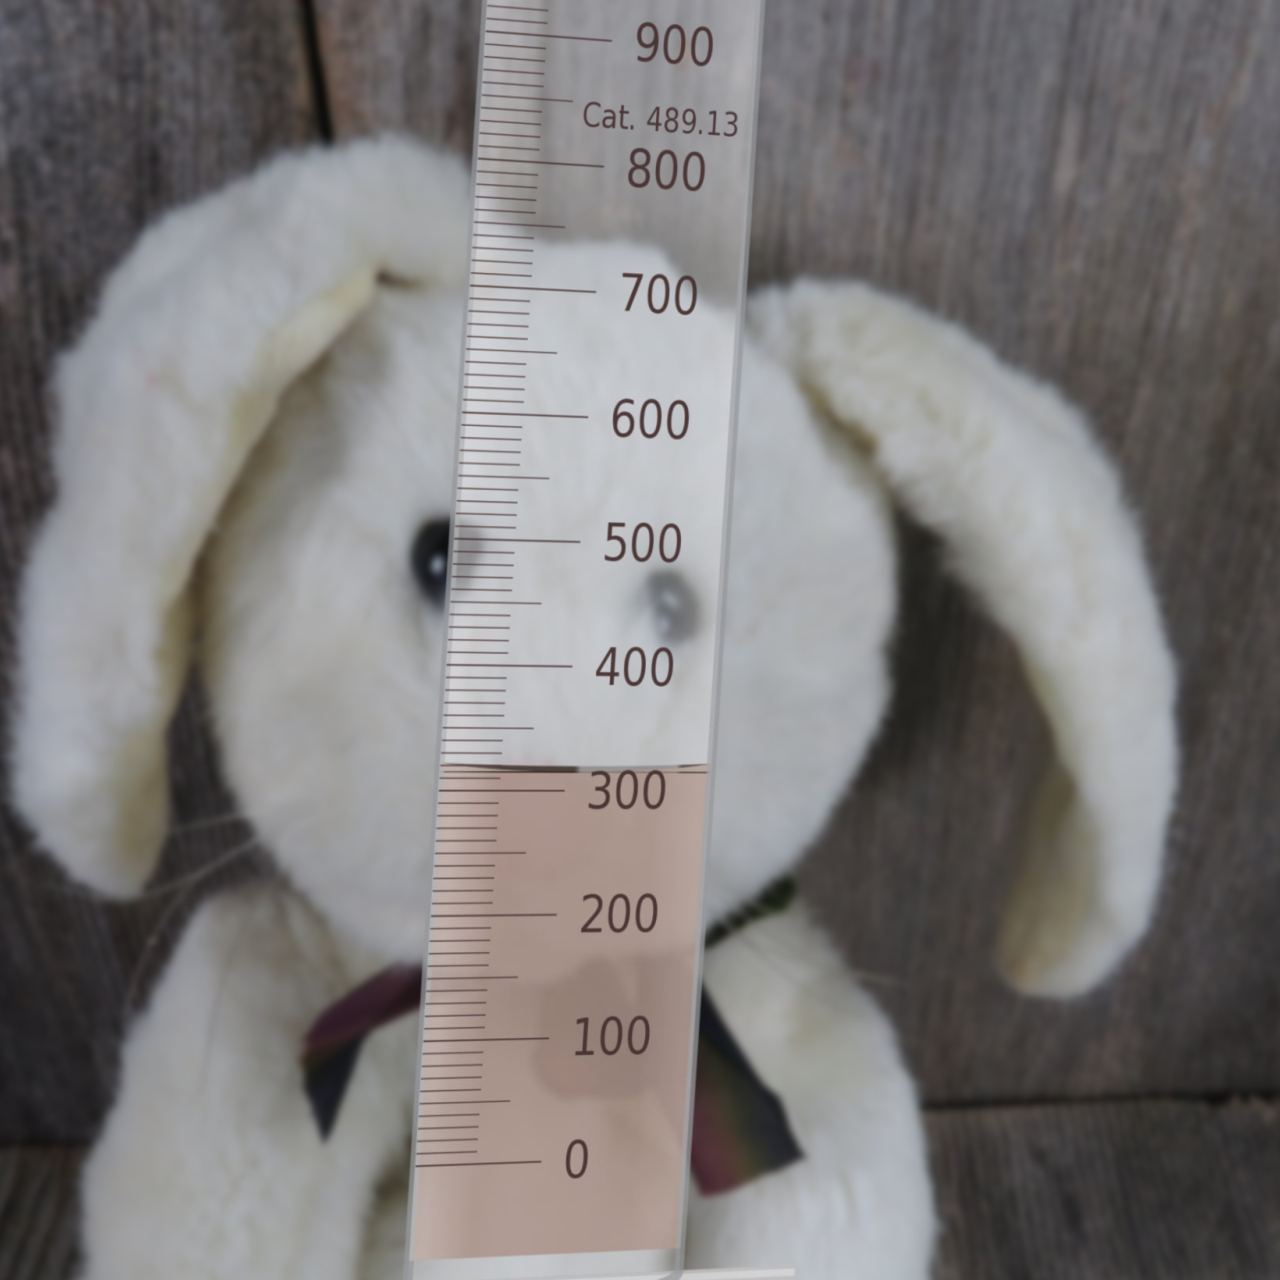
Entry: mL 315
